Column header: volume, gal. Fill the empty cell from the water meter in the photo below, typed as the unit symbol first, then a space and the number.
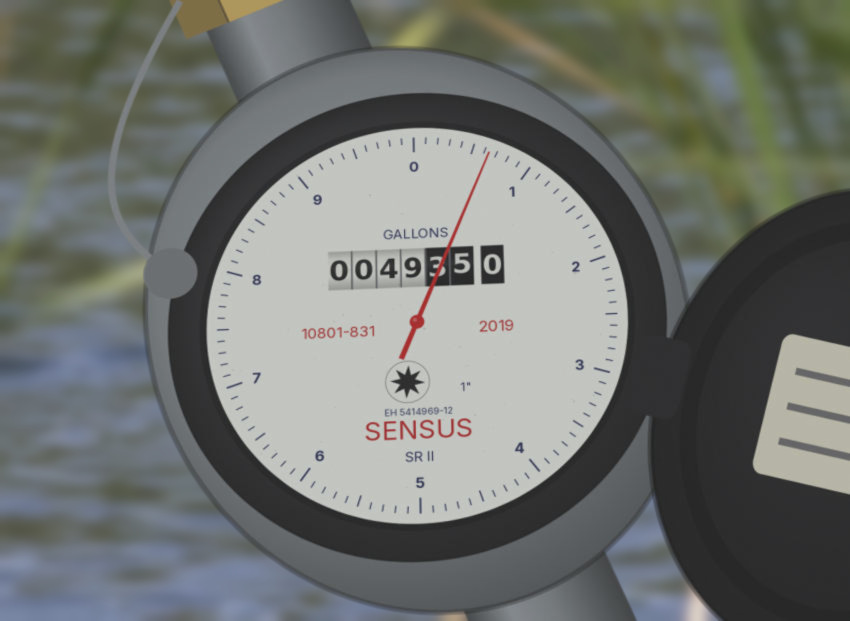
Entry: gal 49350.6
